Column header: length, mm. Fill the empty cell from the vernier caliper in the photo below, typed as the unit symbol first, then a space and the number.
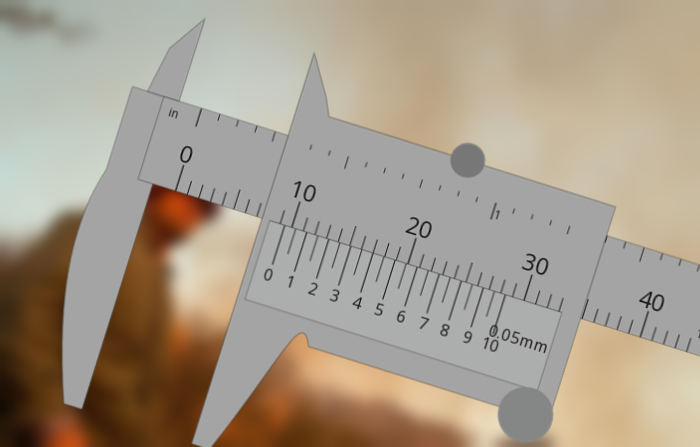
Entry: mm 9.4
